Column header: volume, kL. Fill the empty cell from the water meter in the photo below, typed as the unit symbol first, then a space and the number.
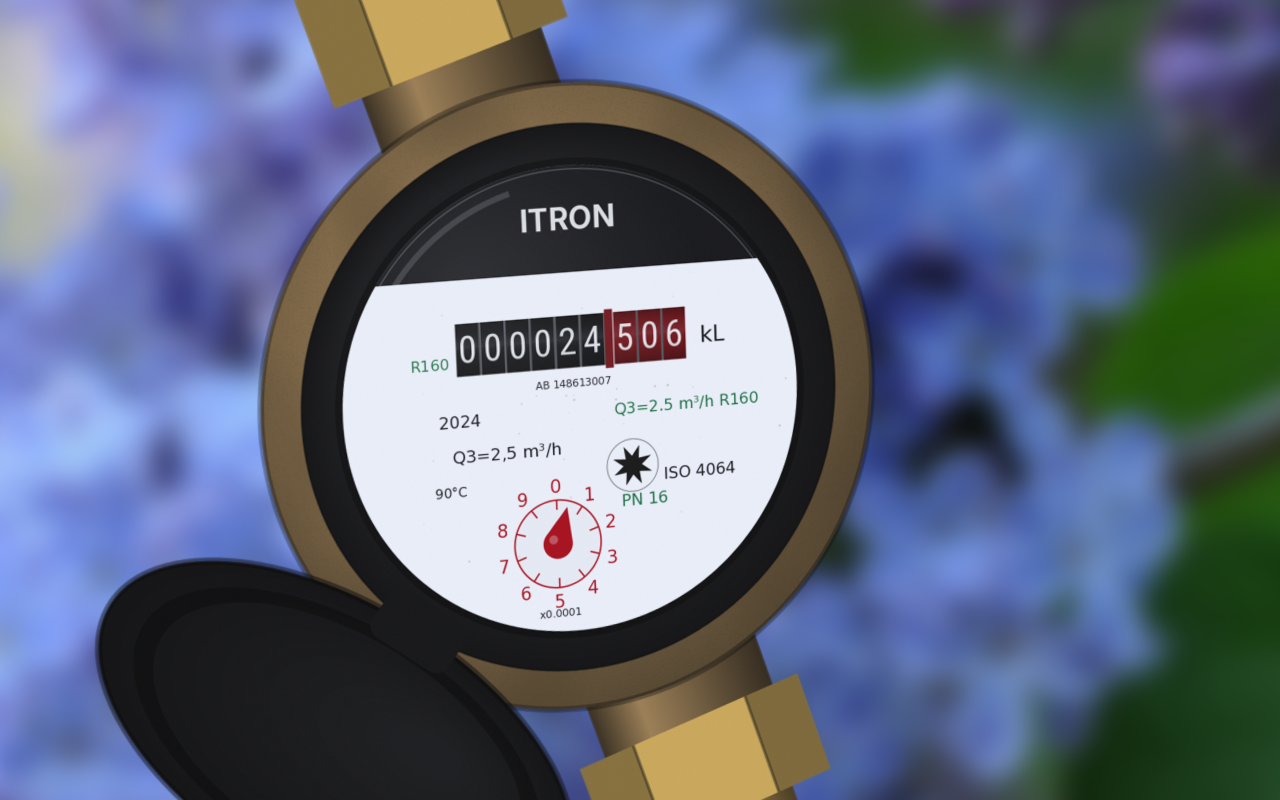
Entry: kL 24.5060
